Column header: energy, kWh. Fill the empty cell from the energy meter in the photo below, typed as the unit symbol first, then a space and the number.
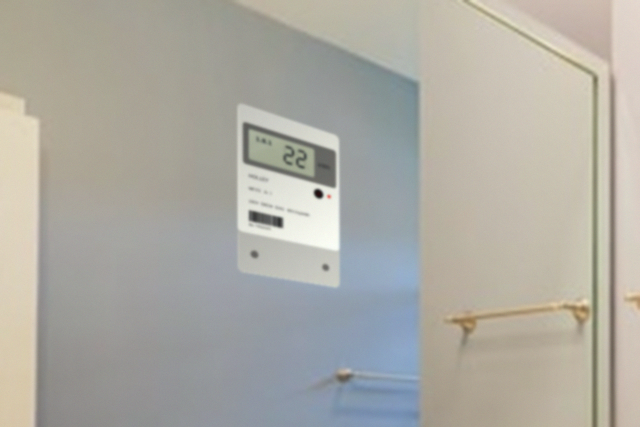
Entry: kWh 22
